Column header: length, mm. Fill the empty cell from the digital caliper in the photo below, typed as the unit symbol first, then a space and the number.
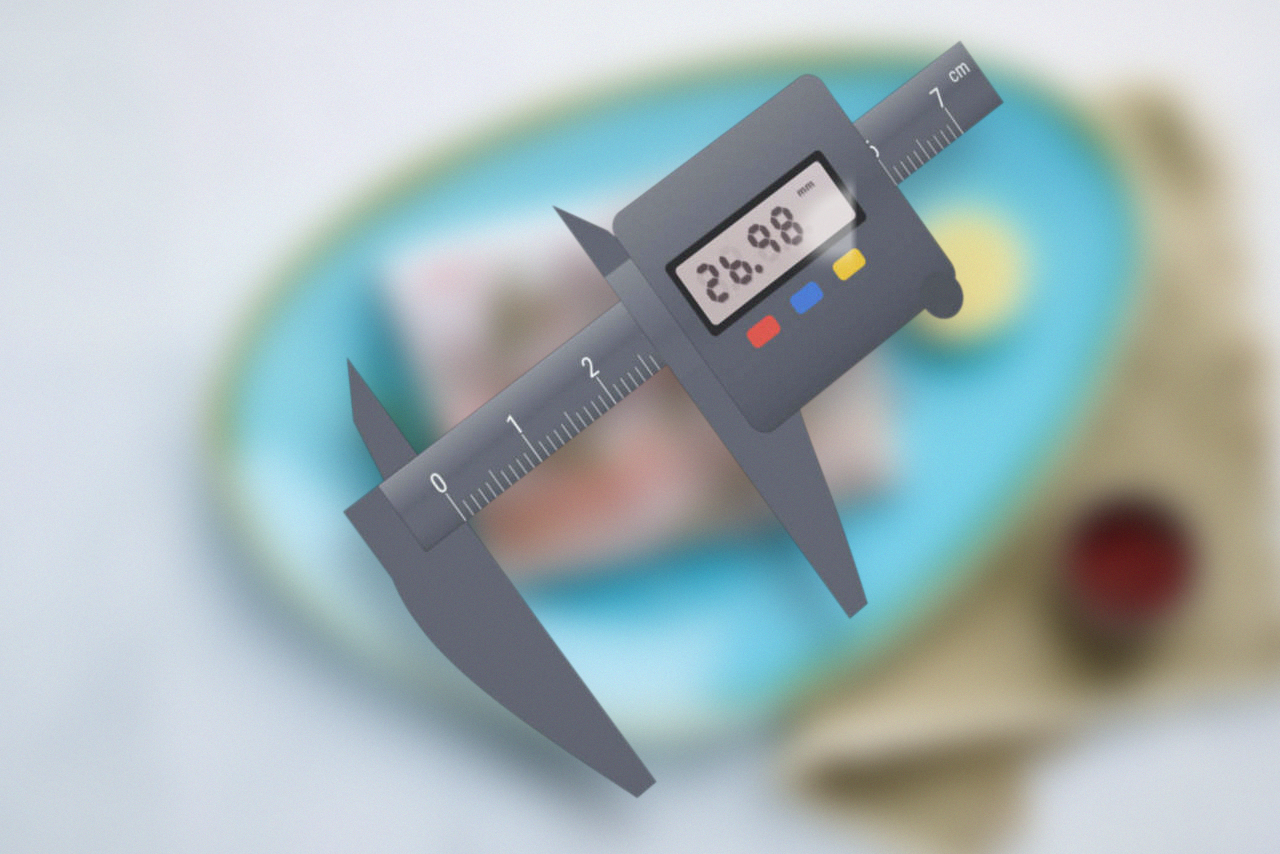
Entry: mm 26.98
